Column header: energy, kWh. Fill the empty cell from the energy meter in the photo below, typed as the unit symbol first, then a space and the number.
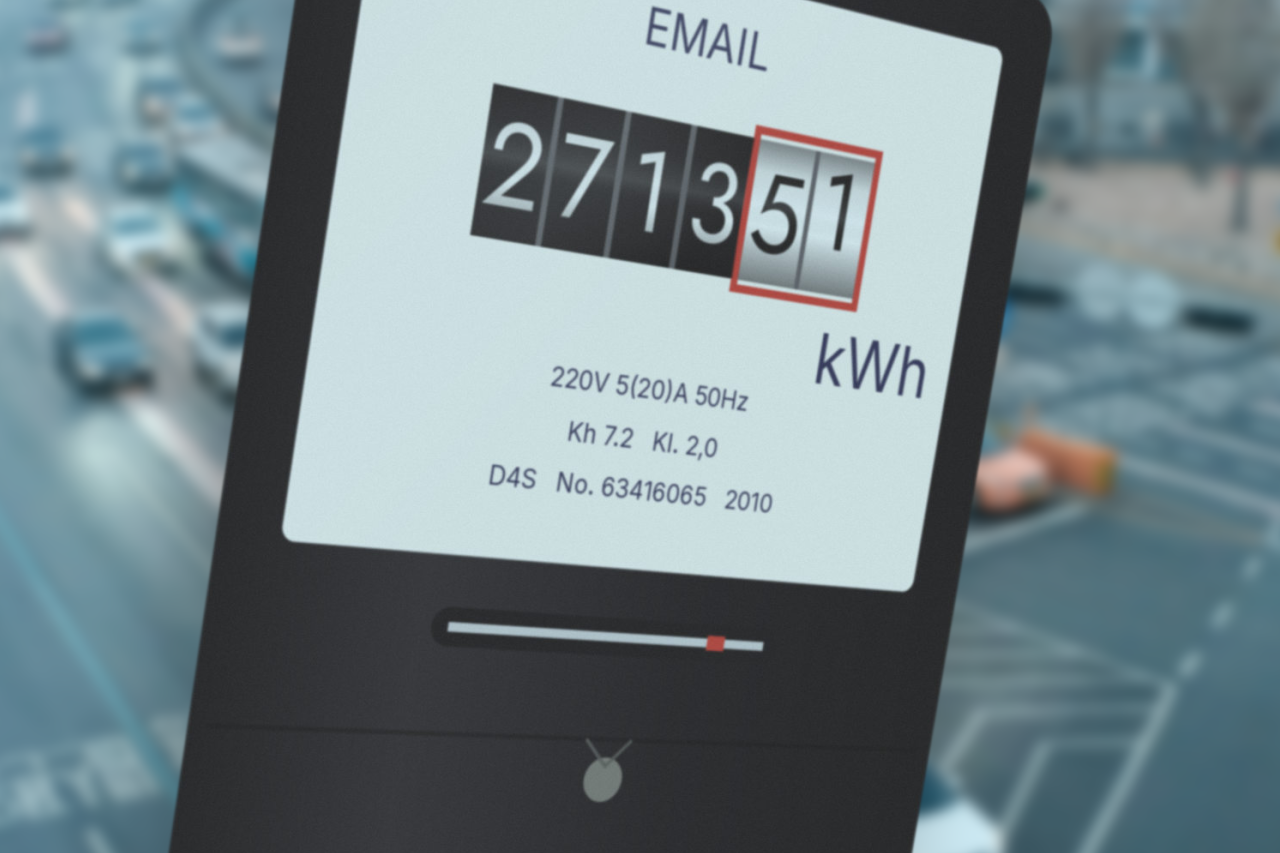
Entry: kWh 2713.51
